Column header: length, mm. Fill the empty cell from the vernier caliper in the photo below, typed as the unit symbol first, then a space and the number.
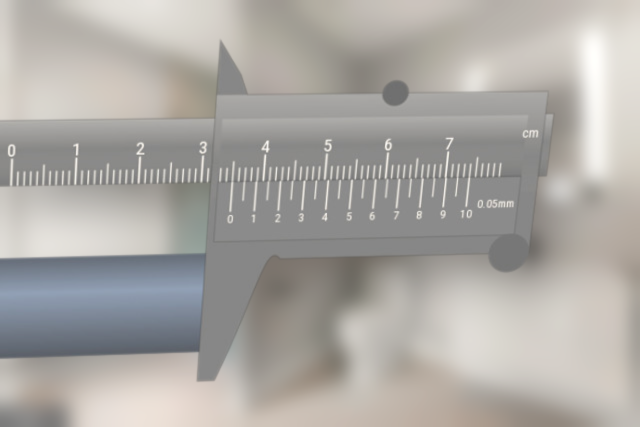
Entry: mm 35.0
